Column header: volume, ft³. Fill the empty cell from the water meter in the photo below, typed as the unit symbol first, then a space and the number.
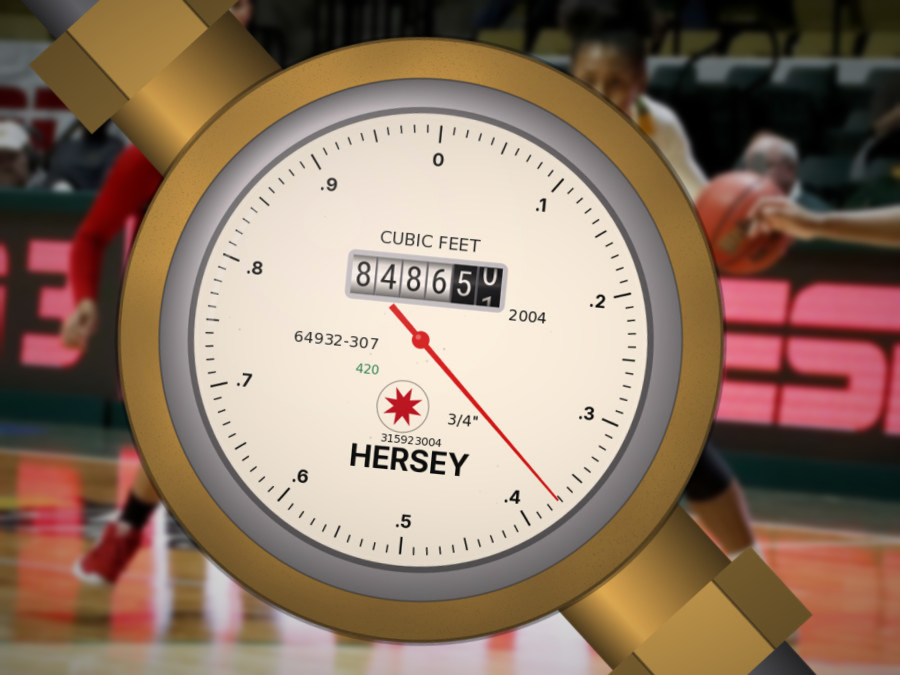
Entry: ft³ 848650.37
